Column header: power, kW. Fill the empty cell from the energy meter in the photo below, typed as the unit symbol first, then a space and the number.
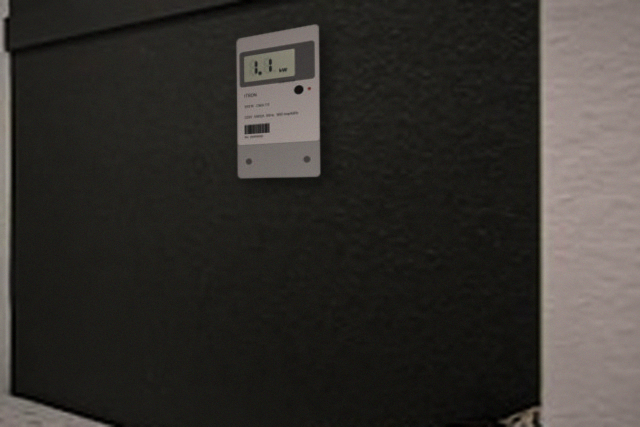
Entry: kW 1.1
